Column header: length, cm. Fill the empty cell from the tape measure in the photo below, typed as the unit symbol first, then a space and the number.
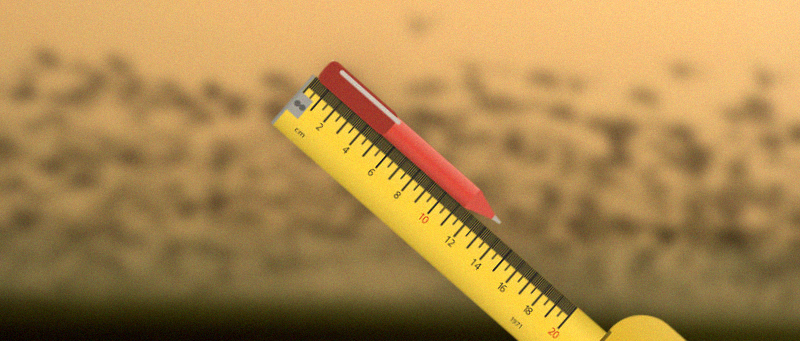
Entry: cm 13.5
